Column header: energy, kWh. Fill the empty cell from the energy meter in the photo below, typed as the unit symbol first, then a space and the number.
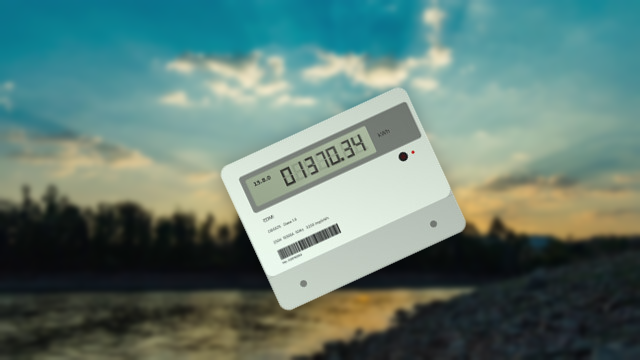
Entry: kWh 1370.34
